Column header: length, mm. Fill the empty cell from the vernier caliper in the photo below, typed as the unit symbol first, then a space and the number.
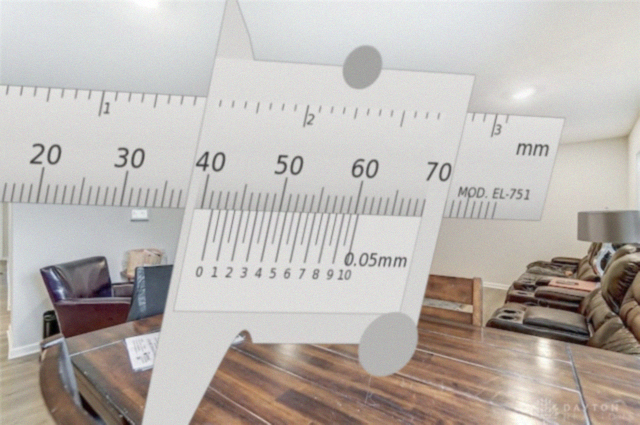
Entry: mm 41.4
